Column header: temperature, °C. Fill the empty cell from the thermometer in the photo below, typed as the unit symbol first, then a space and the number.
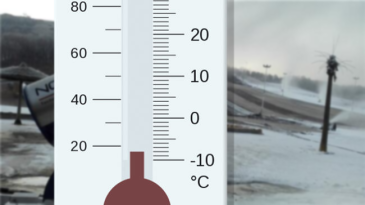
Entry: °C -8
